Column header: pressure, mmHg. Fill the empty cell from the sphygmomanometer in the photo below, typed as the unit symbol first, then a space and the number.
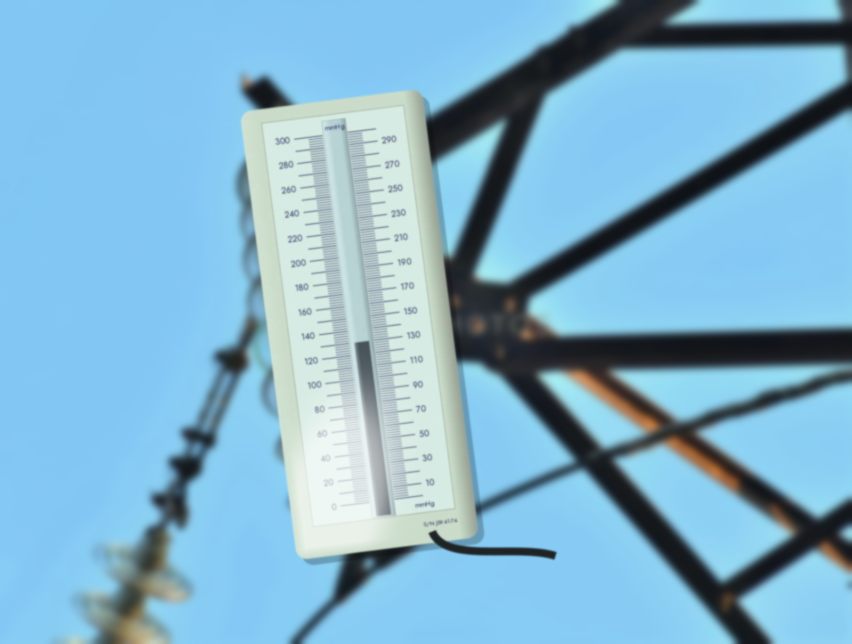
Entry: mmHg 130
